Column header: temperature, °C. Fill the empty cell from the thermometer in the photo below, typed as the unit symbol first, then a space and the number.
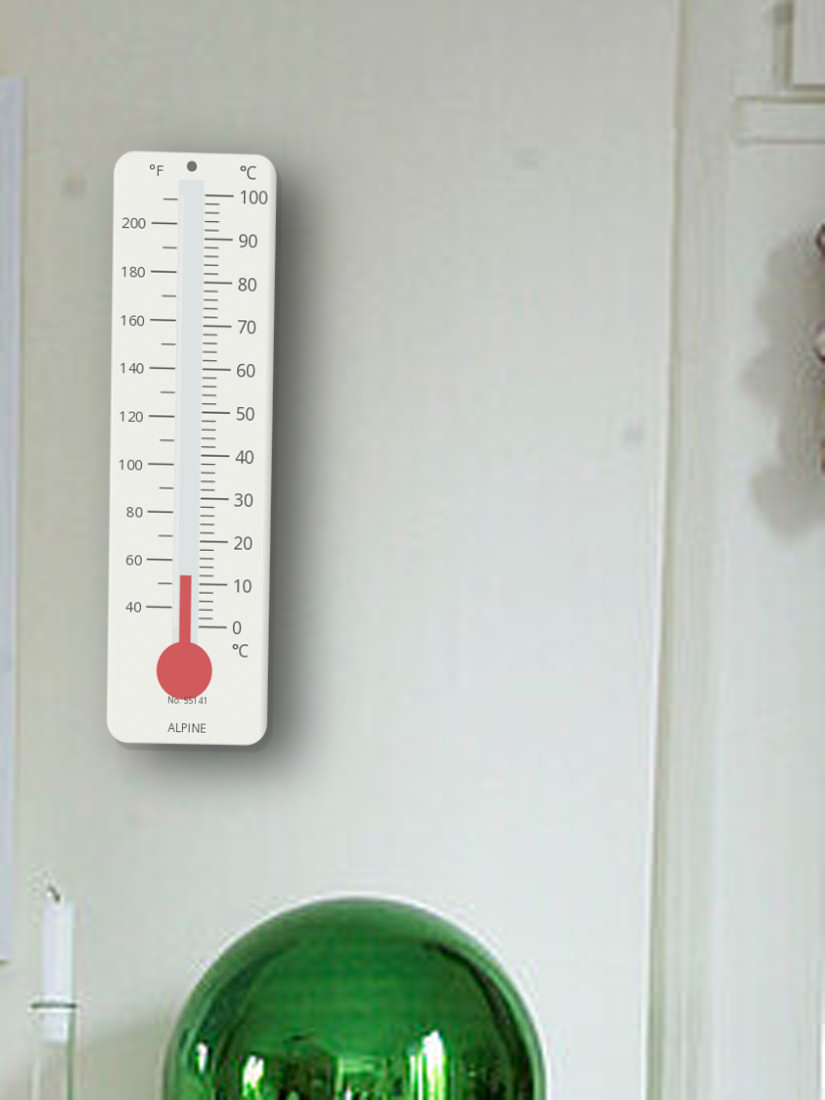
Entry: °C 12
